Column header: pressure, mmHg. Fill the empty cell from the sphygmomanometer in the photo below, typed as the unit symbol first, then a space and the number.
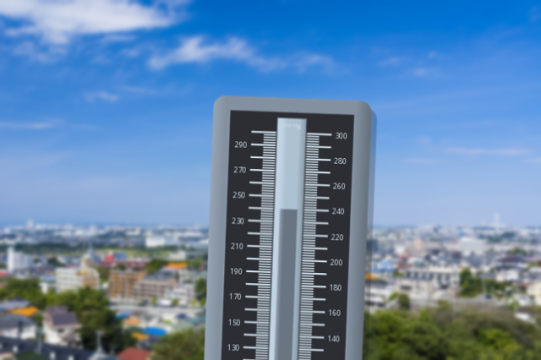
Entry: mmHg 240
